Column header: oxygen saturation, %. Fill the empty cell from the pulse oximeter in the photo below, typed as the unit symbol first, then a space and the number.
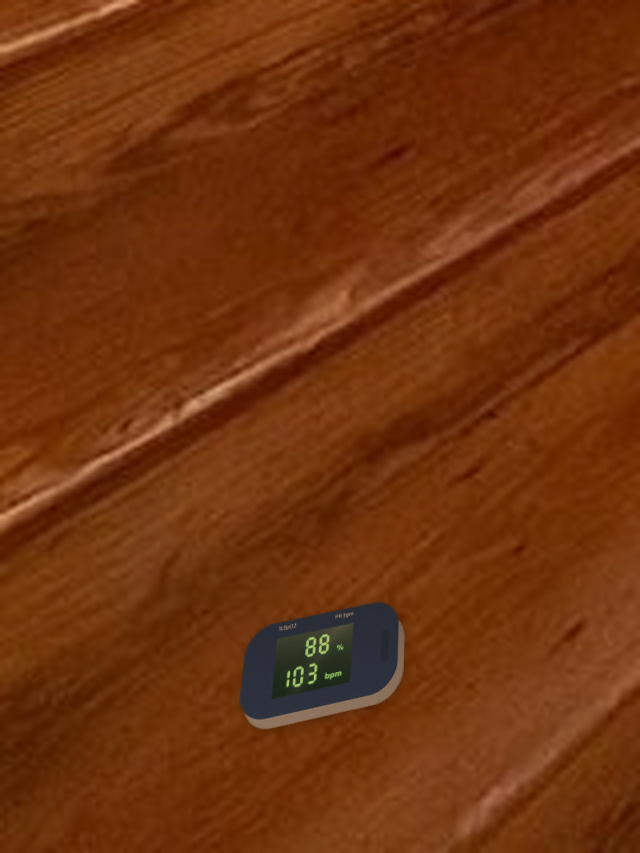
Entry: % 88
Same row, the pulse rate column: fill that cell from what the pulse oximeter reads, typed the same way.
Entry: bpm 103
